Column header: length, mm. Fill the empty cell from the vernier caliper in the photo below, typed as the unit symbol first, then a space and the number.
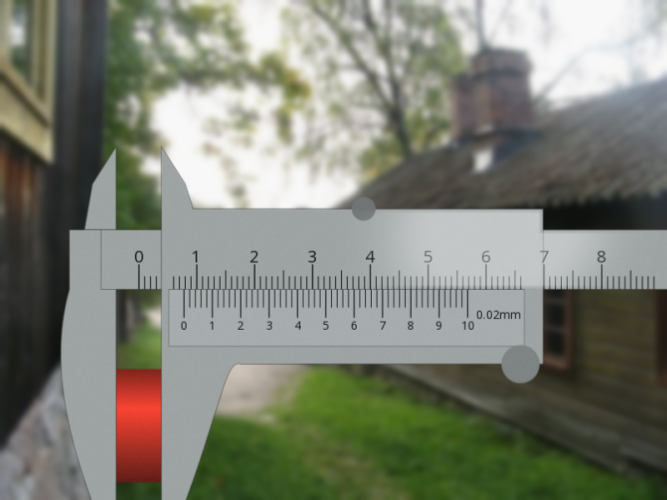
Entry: mm 7.8
